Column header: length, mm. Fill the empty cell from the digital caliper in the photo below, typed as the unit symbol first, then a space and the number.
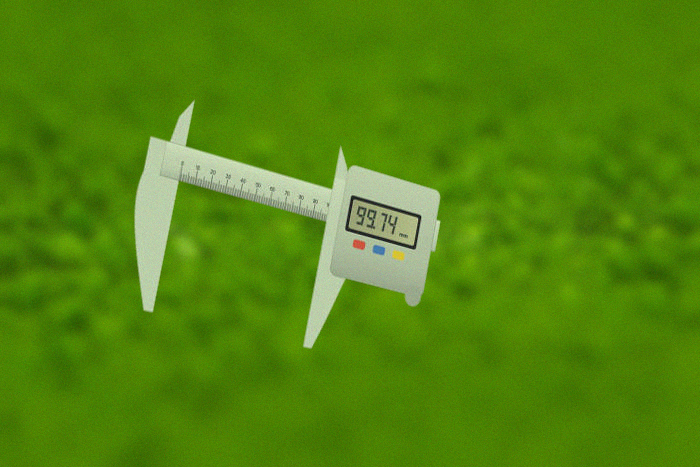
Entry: mm 99.74
